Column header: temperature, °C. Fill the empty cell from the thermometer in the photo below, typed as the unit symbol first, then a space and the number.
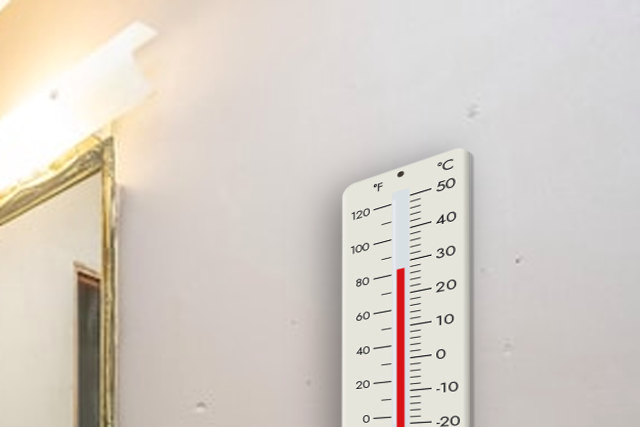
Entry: °C 28
